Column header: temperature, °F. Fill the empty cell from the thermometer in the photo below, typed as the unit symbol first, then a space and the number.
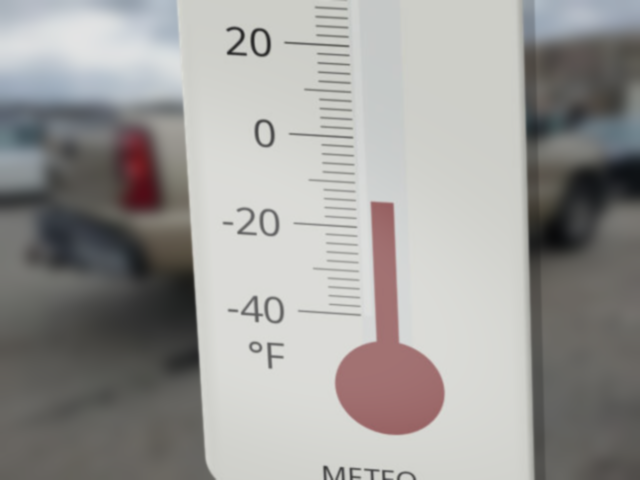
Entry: °F -14
